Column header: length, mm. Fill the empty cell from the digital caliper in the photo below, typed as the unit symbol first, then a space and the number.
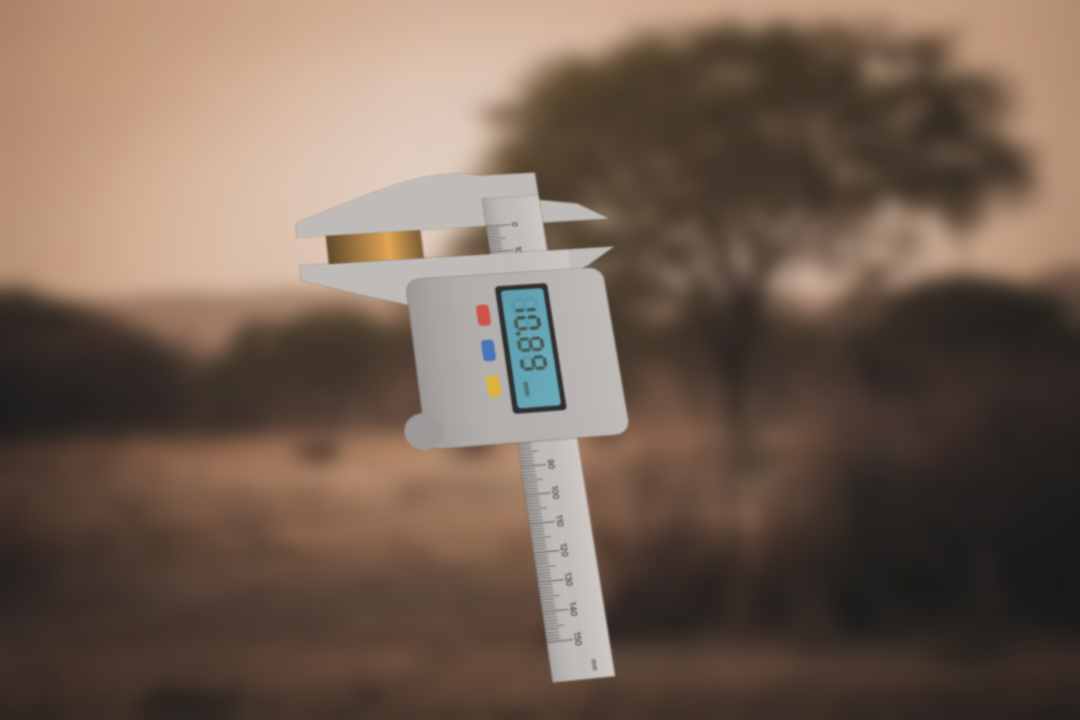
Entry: mm 10.89
